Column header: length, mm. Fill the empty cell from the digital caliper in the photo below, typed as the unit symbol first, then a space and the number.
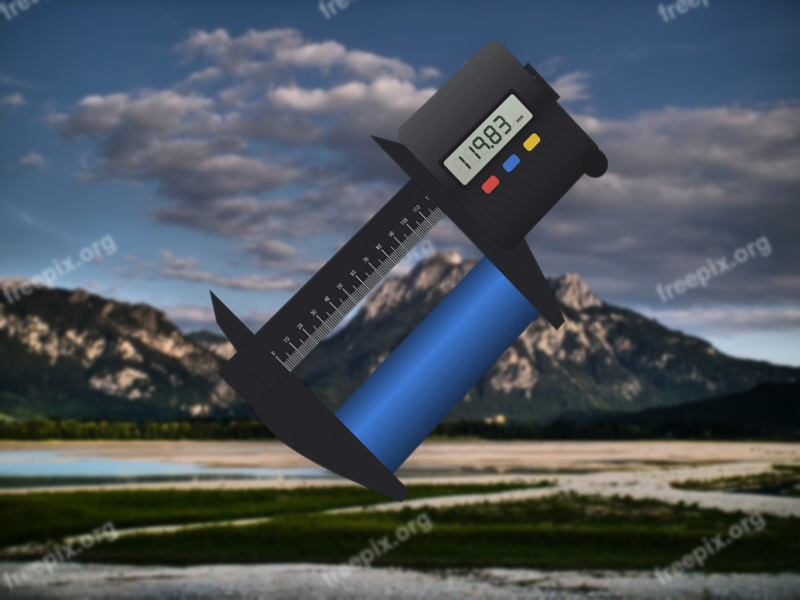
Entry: mm 119.83
